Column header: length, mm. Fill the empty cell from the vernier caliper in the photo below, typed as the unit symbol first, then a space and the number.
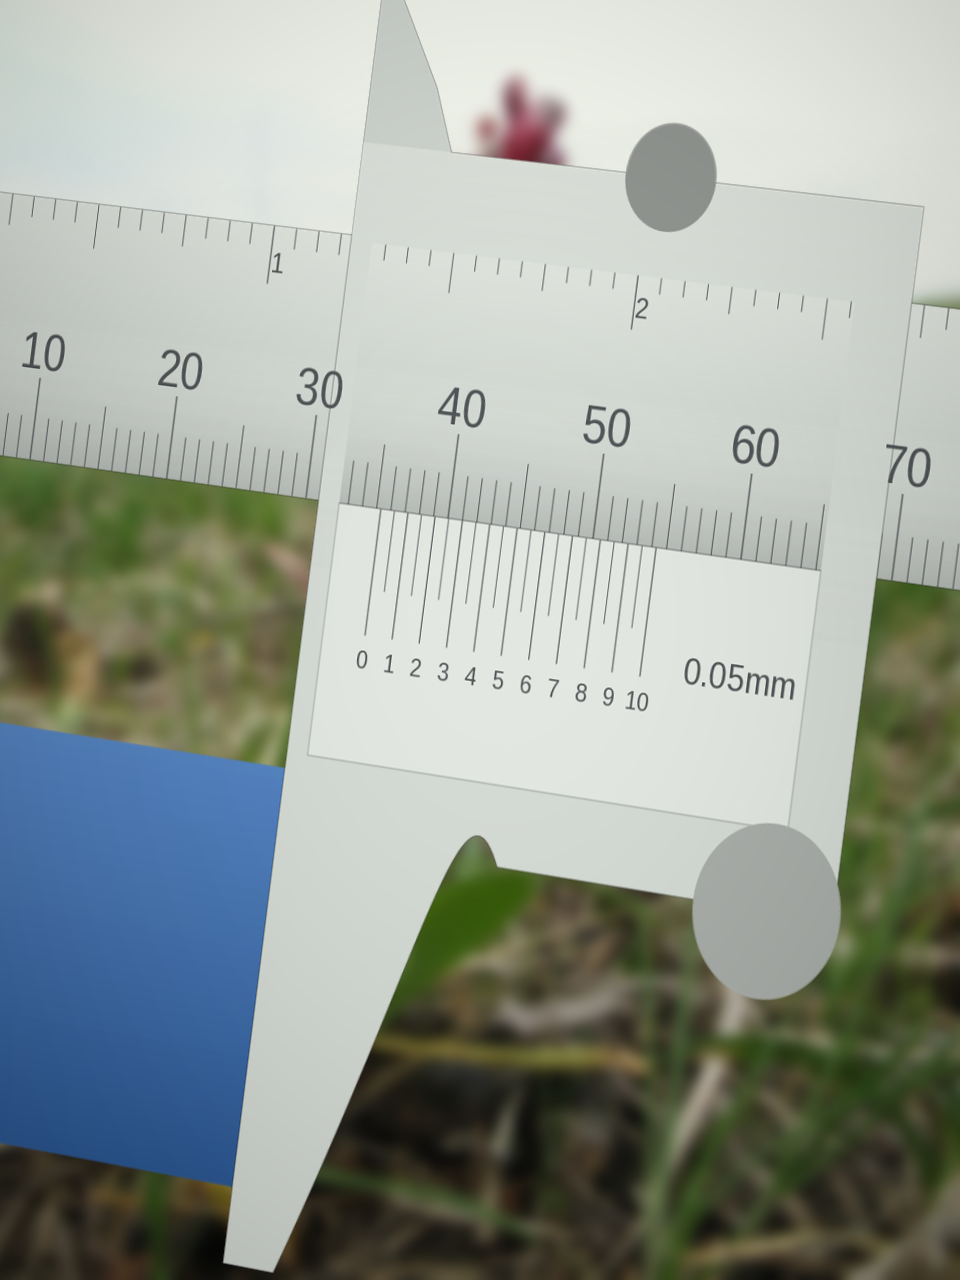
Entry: mm 35.3
